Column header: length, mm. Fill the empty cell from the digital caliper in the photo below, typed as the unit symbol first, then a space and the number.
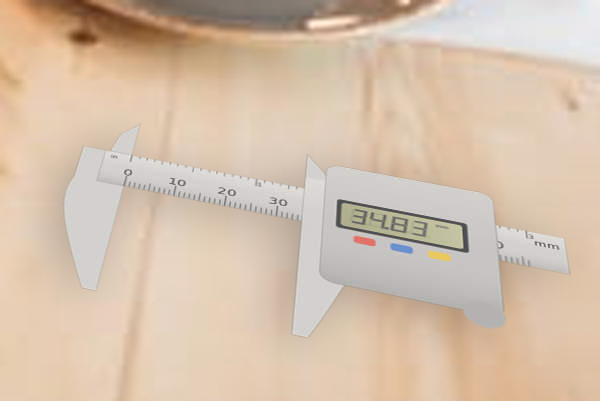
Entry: mm 34.83
